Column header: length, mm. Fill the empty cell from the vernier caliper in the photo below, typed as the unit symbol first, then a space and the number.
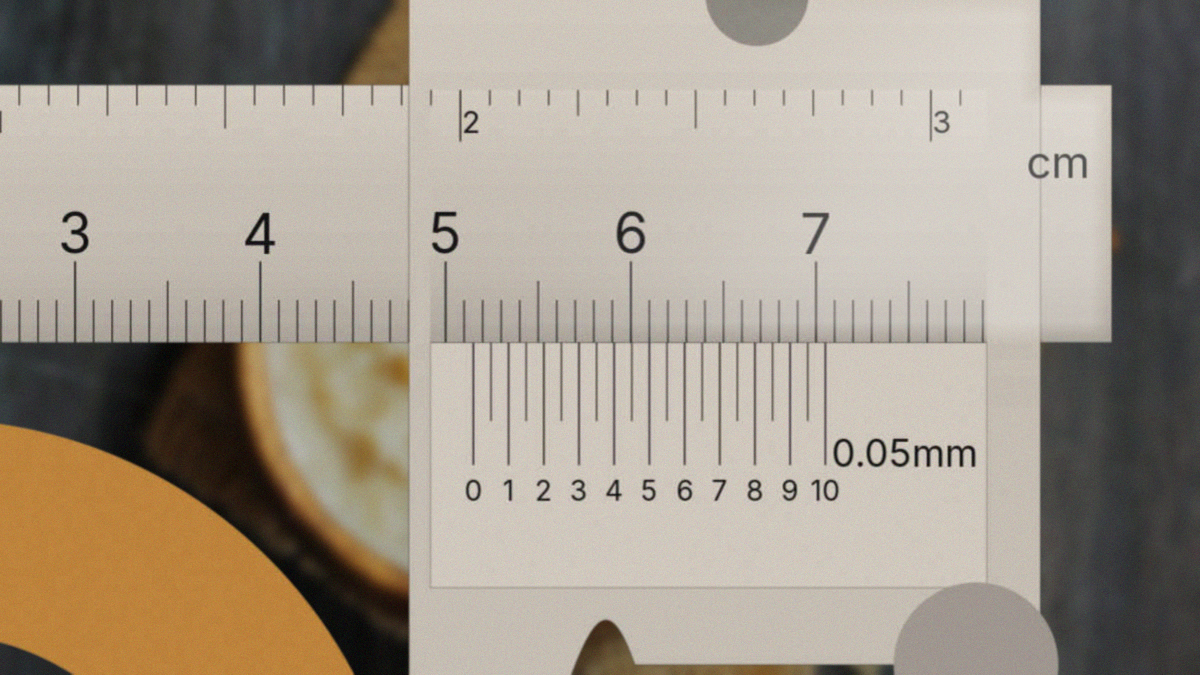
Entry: mm 51.5
